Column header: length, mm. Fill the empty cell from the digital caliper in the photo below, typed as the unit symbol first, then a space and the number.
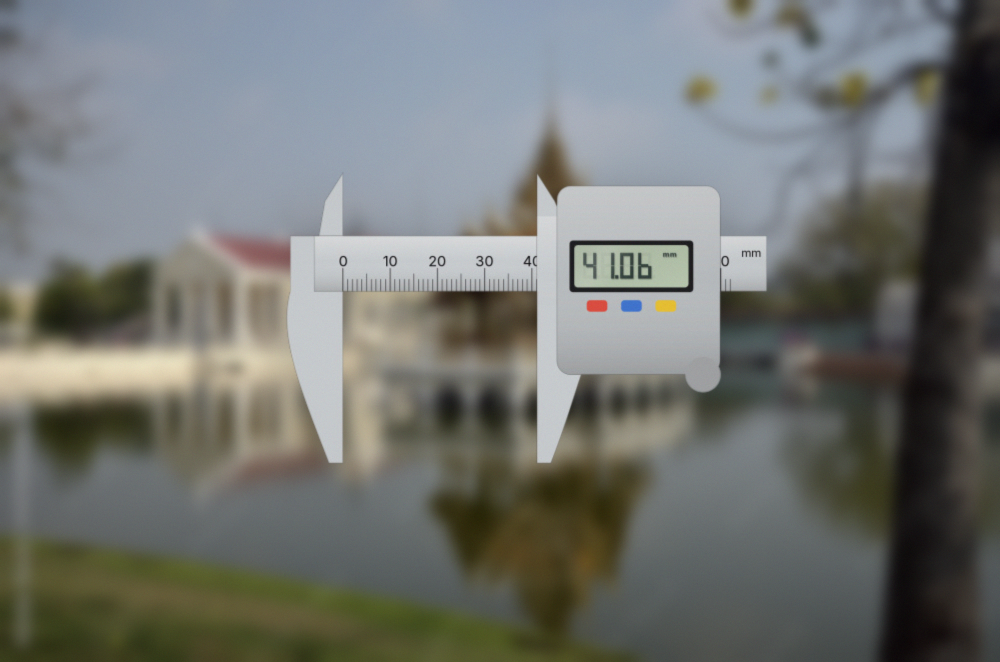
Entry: mm 41.06
